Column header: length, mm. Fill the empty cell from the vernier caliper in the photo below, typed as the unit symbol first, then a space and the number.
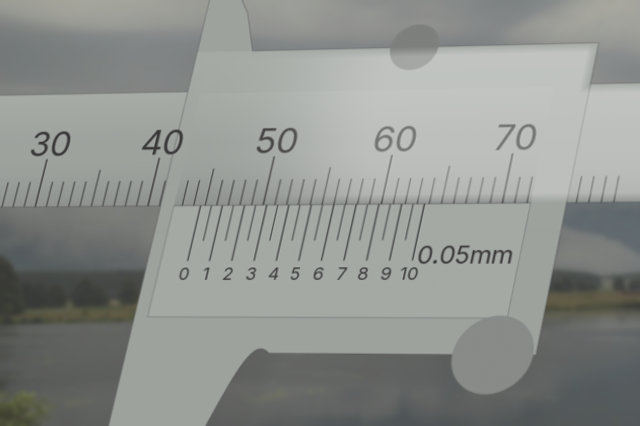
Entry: mm 44.6
